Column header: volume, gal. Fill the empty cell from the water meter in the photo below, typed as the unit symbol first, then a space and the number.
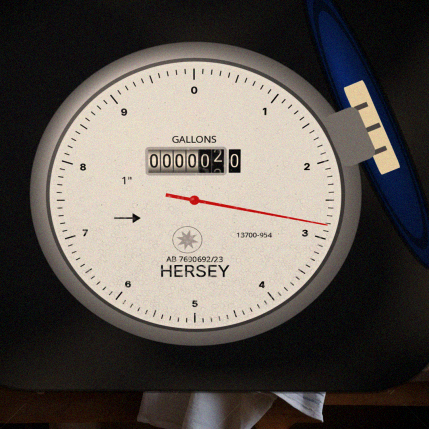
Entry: gal 22.8
